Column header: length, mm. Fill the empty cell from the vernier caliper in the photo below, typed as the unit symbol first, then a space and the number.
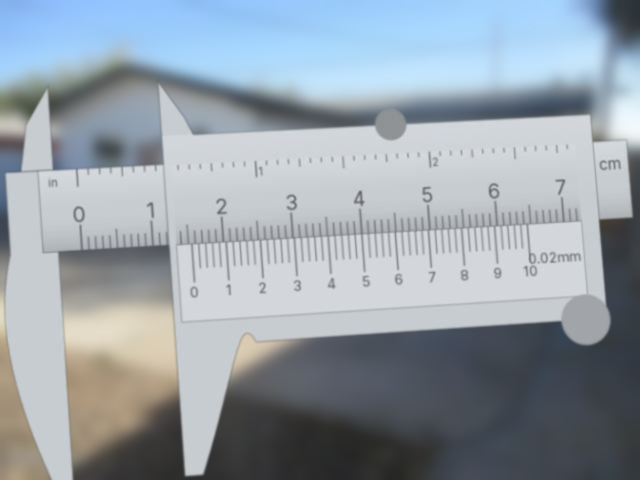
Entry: mm 15.5
